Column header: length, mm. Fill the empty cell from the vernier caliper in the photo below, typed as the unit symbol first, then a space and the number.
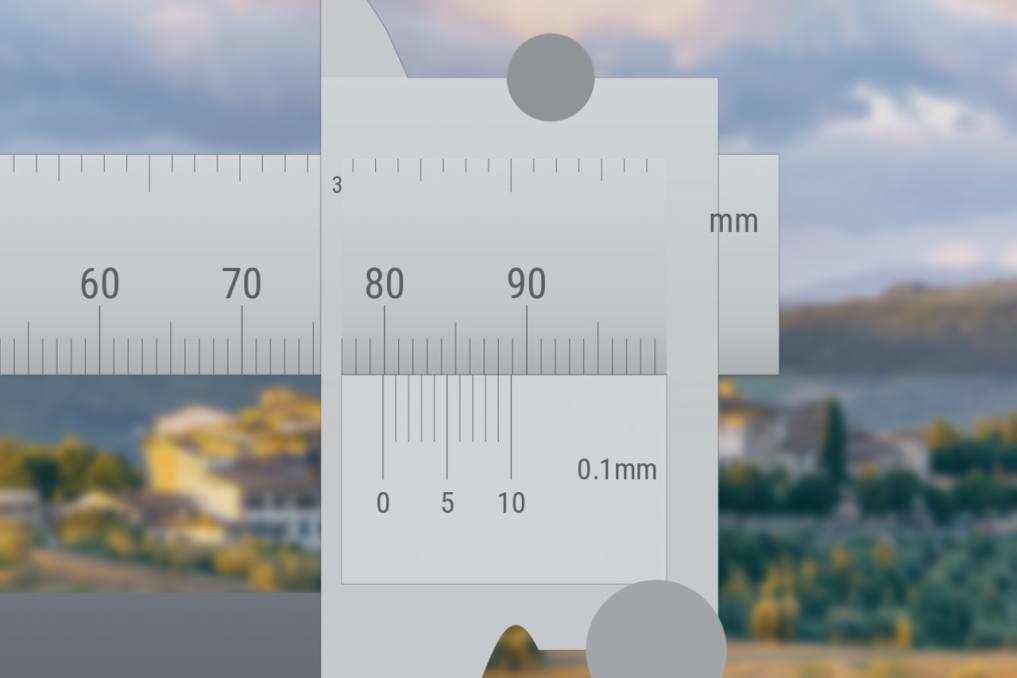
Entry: mm 79.9
